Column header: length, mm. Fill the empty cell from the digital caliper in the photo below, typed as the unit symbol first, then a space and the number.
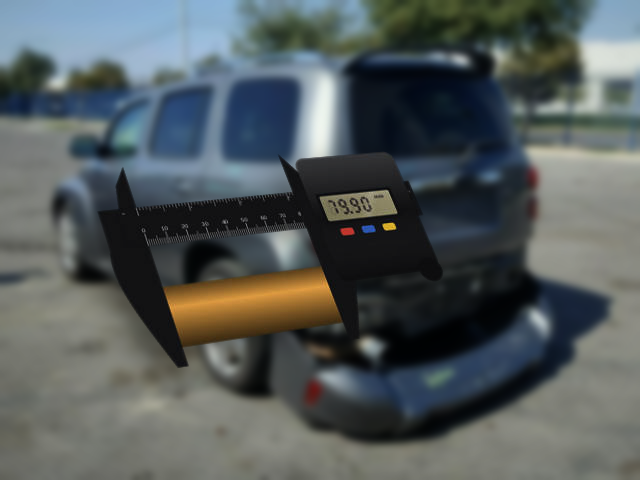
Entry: mm 79.90
